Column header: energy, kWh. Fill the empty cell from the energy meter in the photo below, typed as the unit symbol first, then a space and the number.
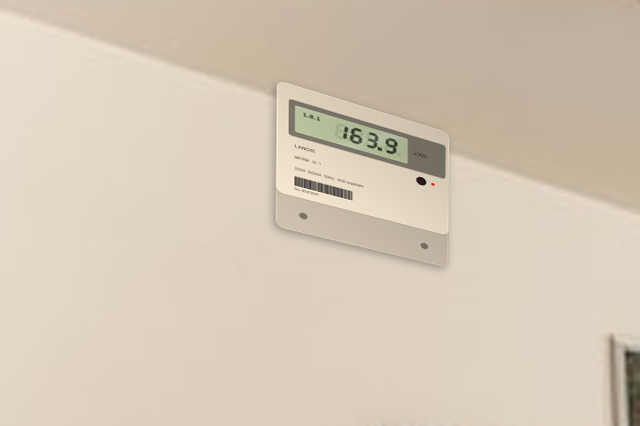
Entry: kWh 163.9
